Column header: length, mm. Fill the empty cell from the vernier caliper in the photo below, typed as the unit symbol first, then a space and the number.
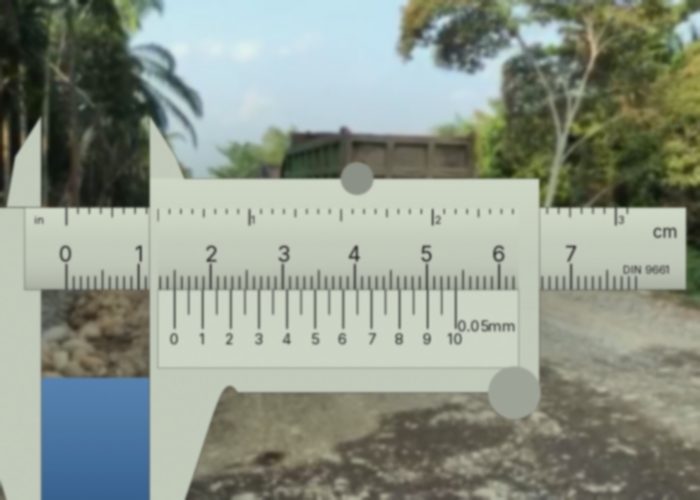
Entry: mm 15.0
